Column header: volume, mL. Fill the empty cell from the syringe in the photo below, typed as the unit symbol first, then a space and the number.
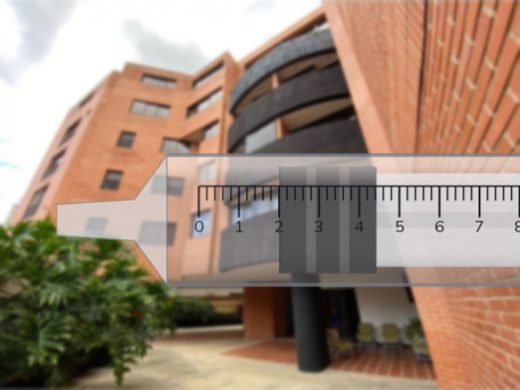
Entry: mL 2
